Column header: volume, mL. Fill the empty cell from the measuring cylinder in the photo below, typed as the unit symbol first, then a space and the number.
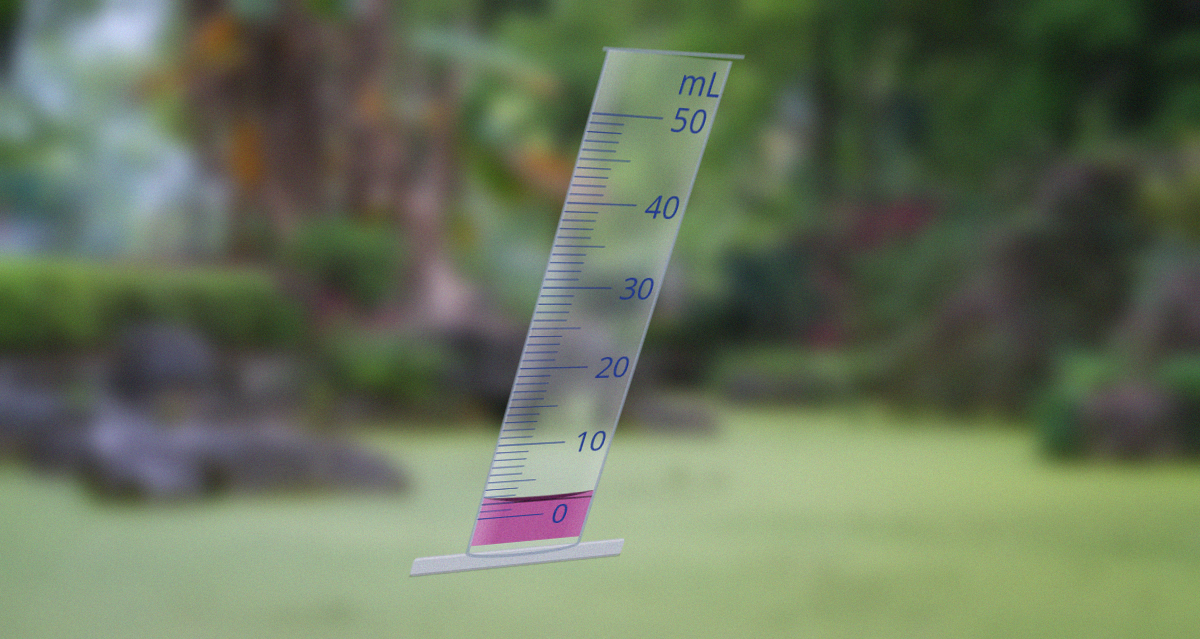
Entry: mL 2
